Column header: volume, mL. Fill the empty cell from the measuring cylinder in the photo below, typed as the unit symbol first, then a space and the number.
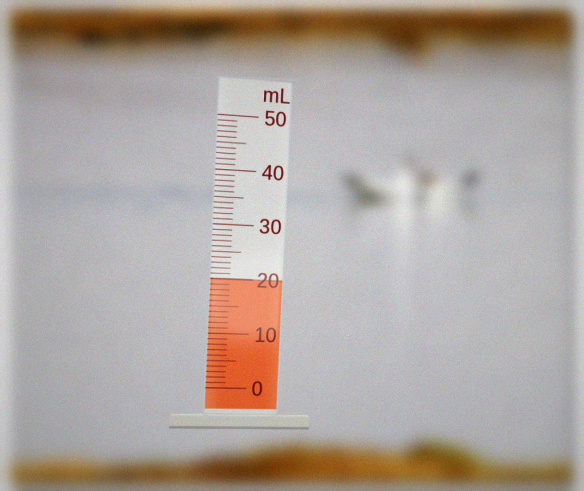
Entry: mL 20
